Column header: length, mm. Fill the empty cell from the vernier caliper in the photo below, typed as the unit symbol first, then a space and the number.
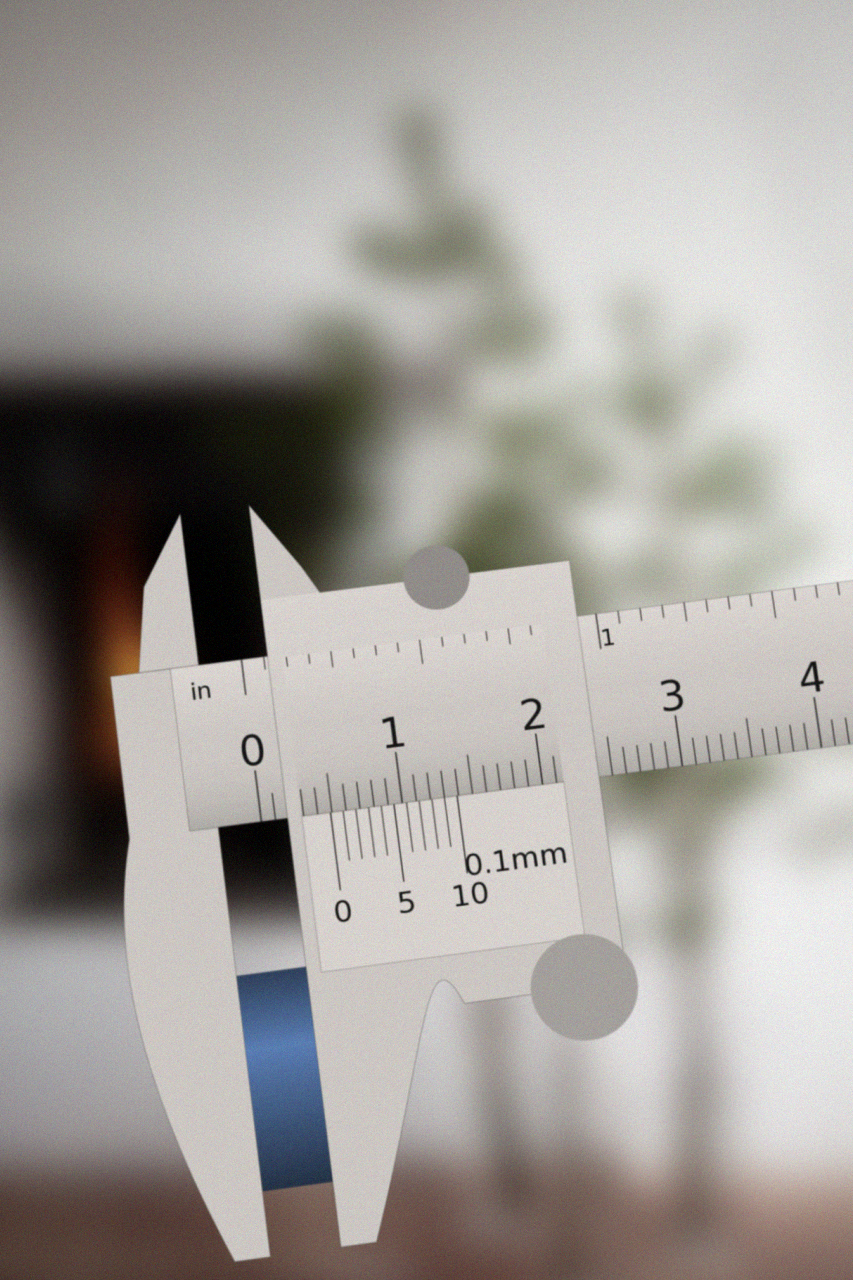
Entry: mm 4.9
